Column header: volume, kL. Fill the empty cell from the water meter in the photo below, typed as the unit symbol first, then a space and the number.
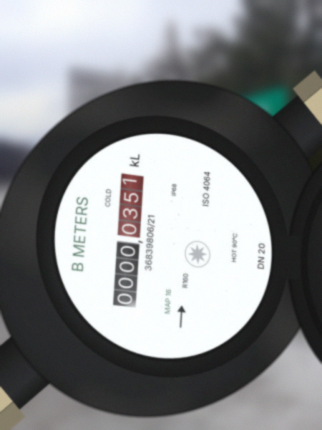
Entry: kL 0.0351
